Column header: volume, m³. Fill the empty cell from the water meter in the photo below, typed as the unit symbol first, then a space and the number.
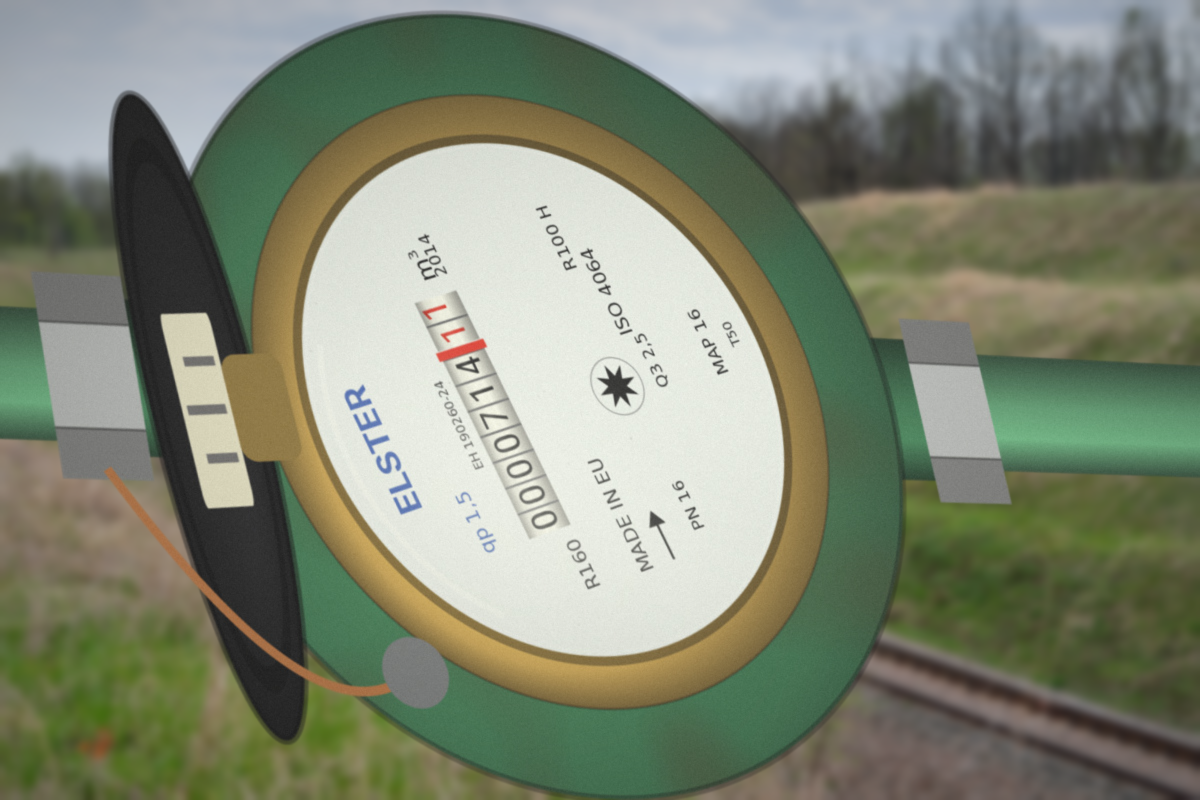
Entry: m³ 714.11
